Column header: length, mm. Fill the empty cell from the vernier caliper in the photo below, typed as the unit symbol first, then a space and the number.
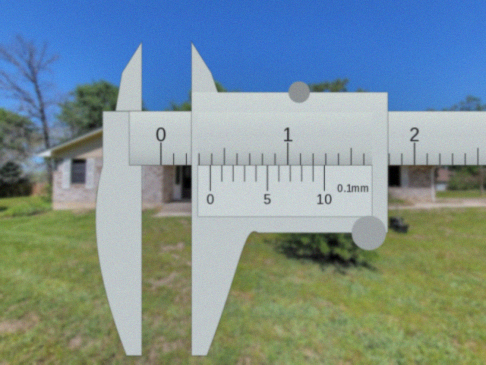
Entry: mm 3.9
